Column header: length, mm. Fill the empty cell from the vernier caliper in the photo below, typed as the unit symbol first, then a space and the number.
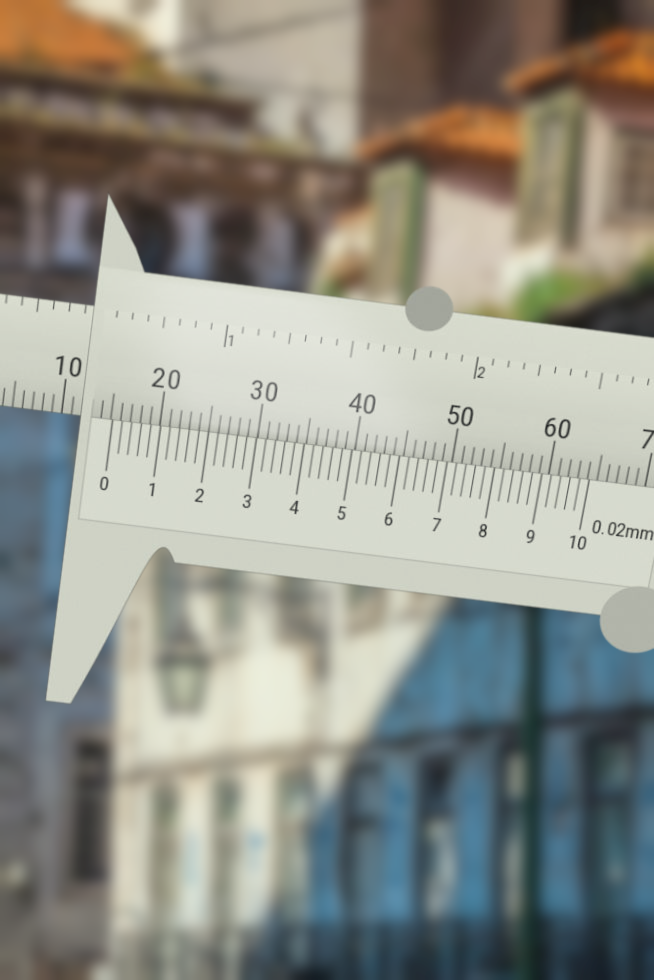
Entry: mm 15.2
